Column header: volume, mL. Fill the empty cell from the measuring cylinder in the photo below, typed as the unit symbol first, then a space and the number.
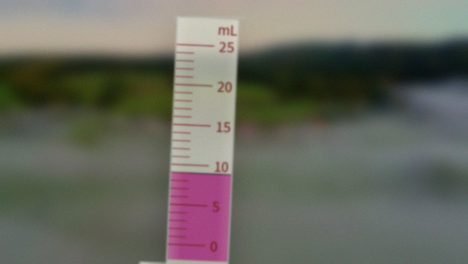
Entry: mL 9
